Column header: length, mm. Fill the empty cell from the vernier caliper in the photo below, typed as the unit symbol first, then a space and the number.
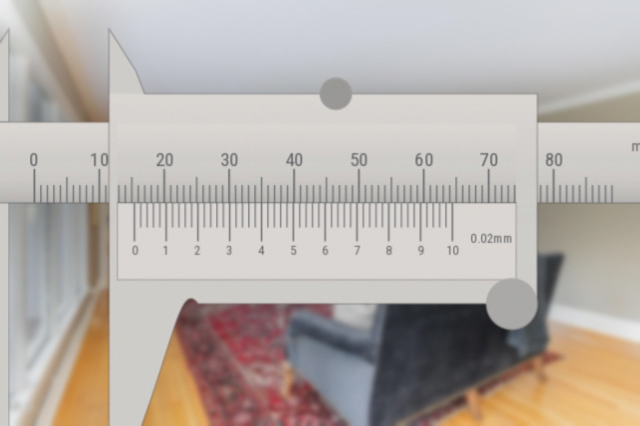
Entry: mm 15.4
